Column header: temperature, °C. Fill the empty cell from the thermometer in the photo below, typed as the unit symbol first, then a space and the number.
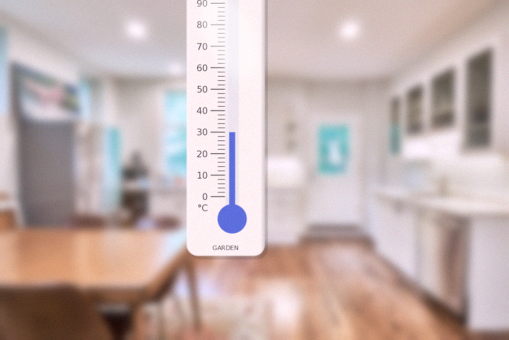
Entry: °C 30
